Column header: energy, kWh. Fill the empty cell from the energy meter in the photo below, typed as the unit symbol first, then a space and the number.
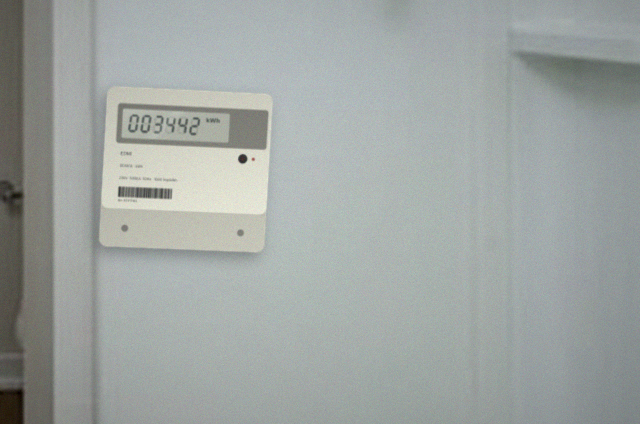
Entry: kWh 3442
